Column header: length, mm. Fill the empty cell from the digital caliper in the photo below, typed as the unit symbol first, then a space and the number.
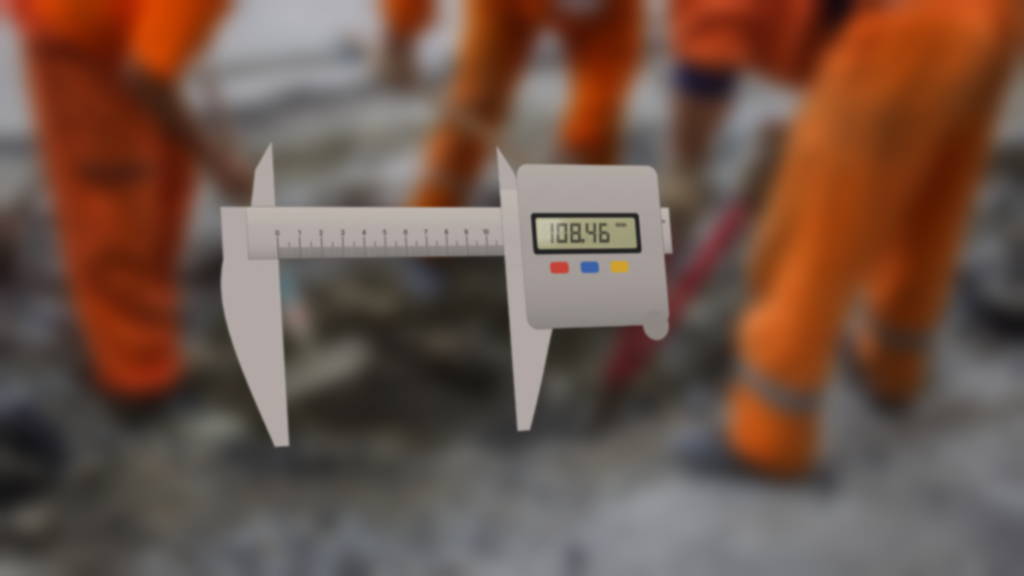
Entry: mm 108.46
